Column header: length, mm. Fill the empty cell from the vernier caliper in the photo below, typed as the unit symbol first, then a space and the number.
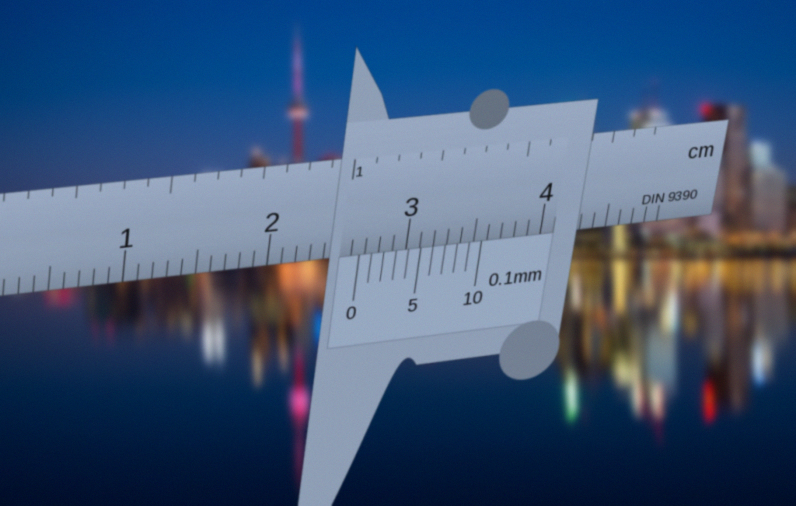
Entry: mm 26.6
